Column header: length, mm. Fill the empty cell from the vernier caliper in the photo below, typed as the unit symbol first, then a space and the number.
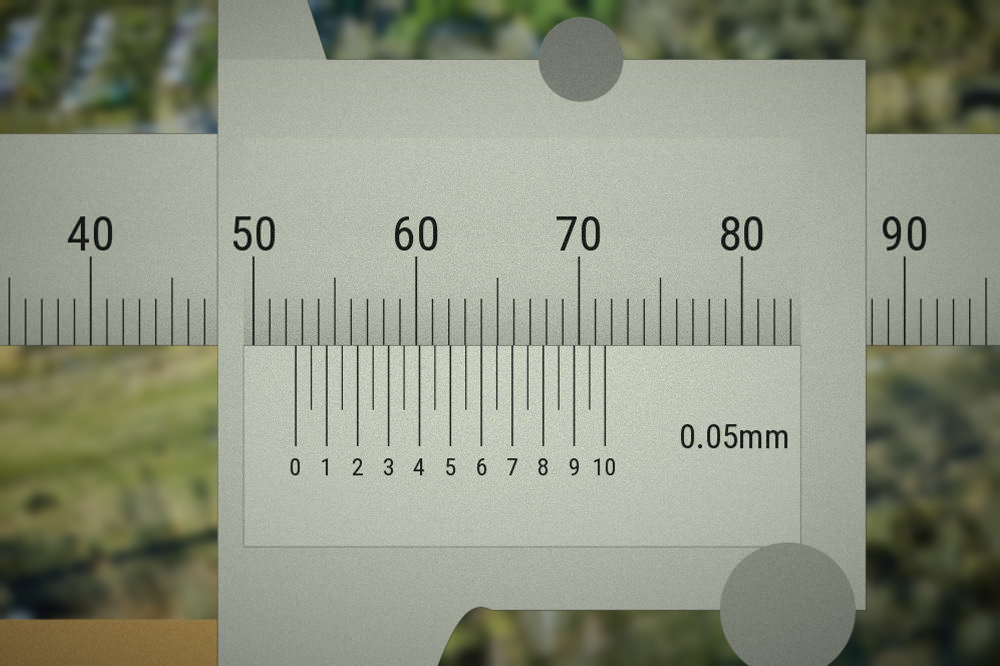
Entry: mm 52.6
